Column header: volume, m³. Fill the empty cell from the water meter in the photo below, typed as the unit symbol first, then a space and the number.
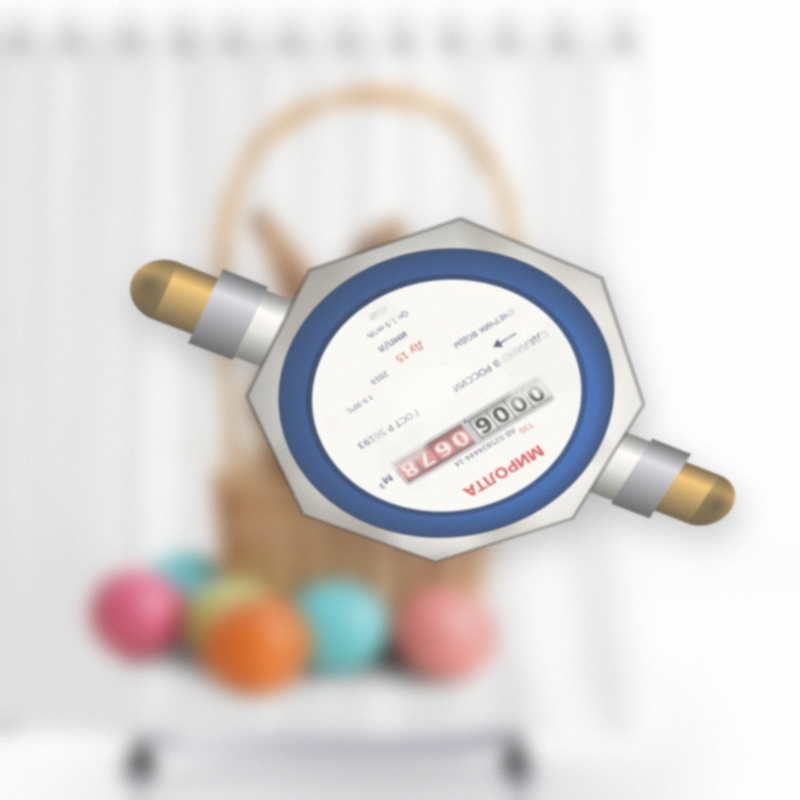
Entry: m³ 6.0678
